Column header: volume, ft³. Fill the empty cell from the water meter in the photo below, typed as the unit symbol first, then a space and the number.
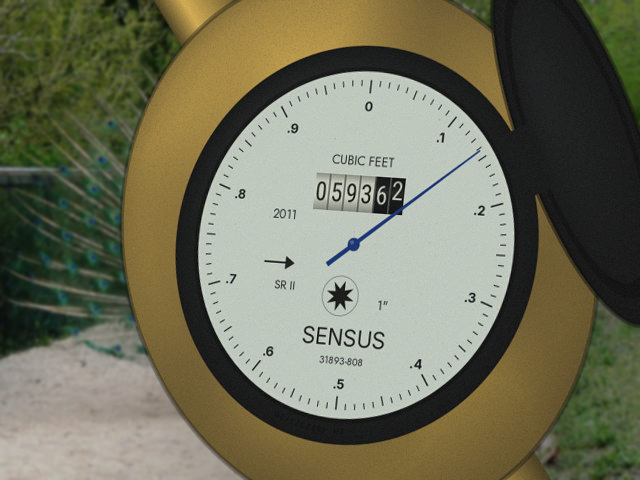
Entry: ft³ 59362.14
